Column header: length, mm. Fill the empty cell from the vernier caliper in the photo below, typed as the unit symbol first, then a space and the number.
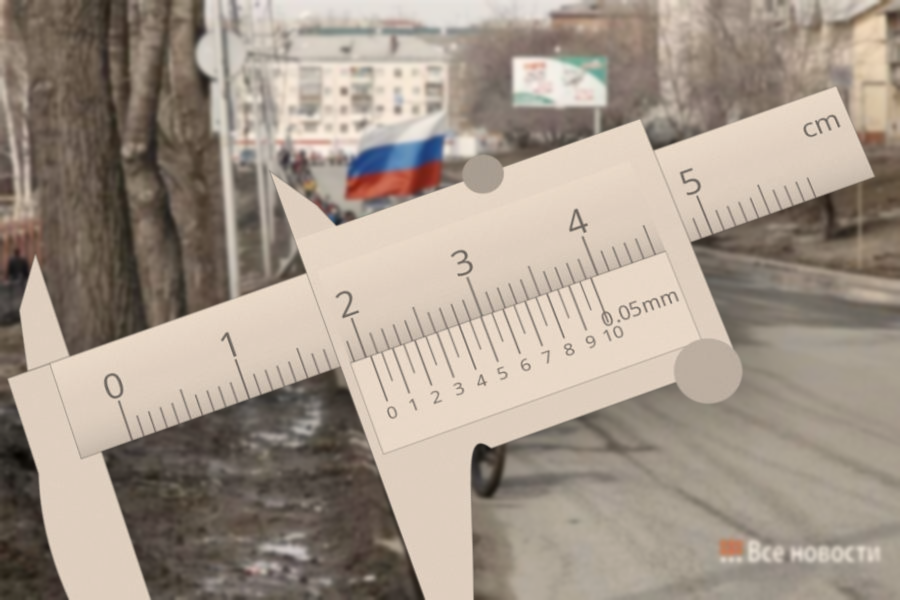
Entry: mm 20.4
